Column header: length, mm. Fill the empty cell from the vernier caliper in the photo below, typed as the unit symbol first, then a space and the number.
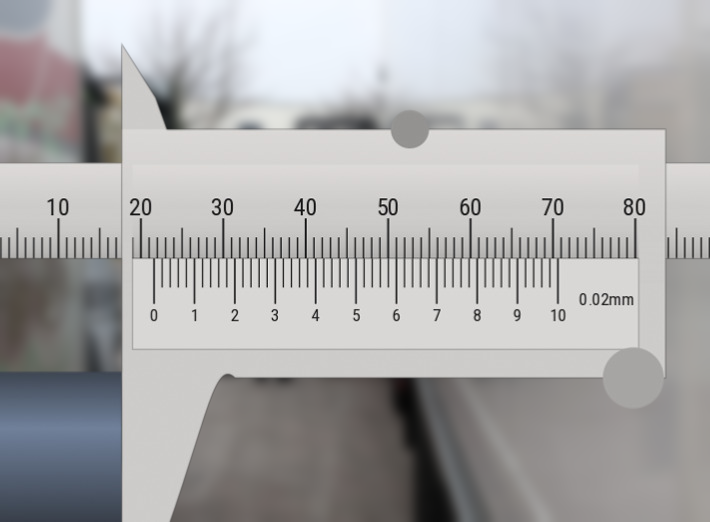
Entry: mm 21.6
